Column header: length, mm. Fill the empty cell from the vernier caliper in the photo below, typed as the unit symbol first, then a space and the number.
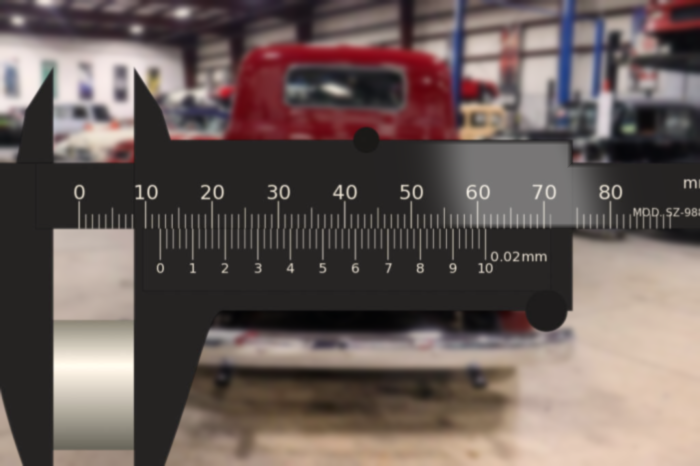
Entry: mm 12.2
